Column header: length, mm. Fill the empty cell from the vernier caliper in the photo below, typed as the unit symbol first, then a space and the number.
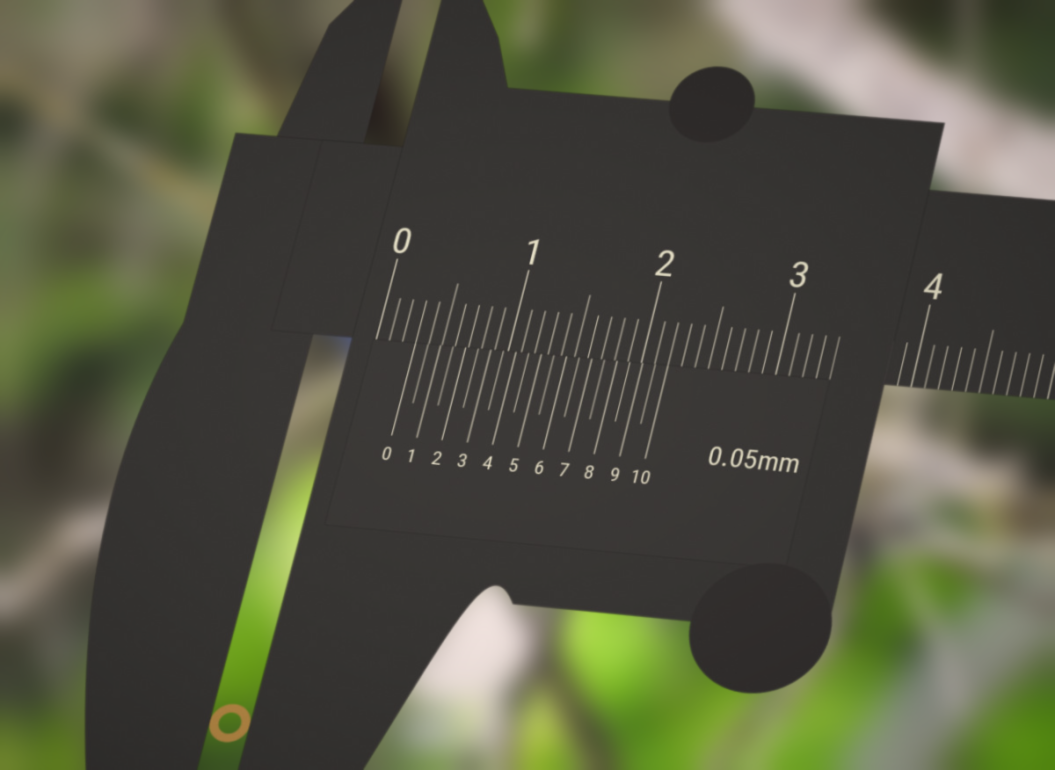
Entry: mm 3.0
